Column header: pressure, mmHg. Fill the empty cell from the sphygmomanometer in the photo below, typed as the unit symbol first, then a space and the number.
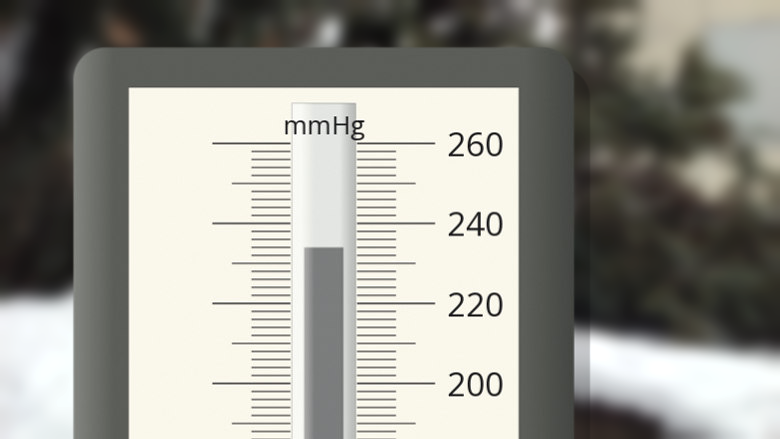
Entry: mmHg 234
